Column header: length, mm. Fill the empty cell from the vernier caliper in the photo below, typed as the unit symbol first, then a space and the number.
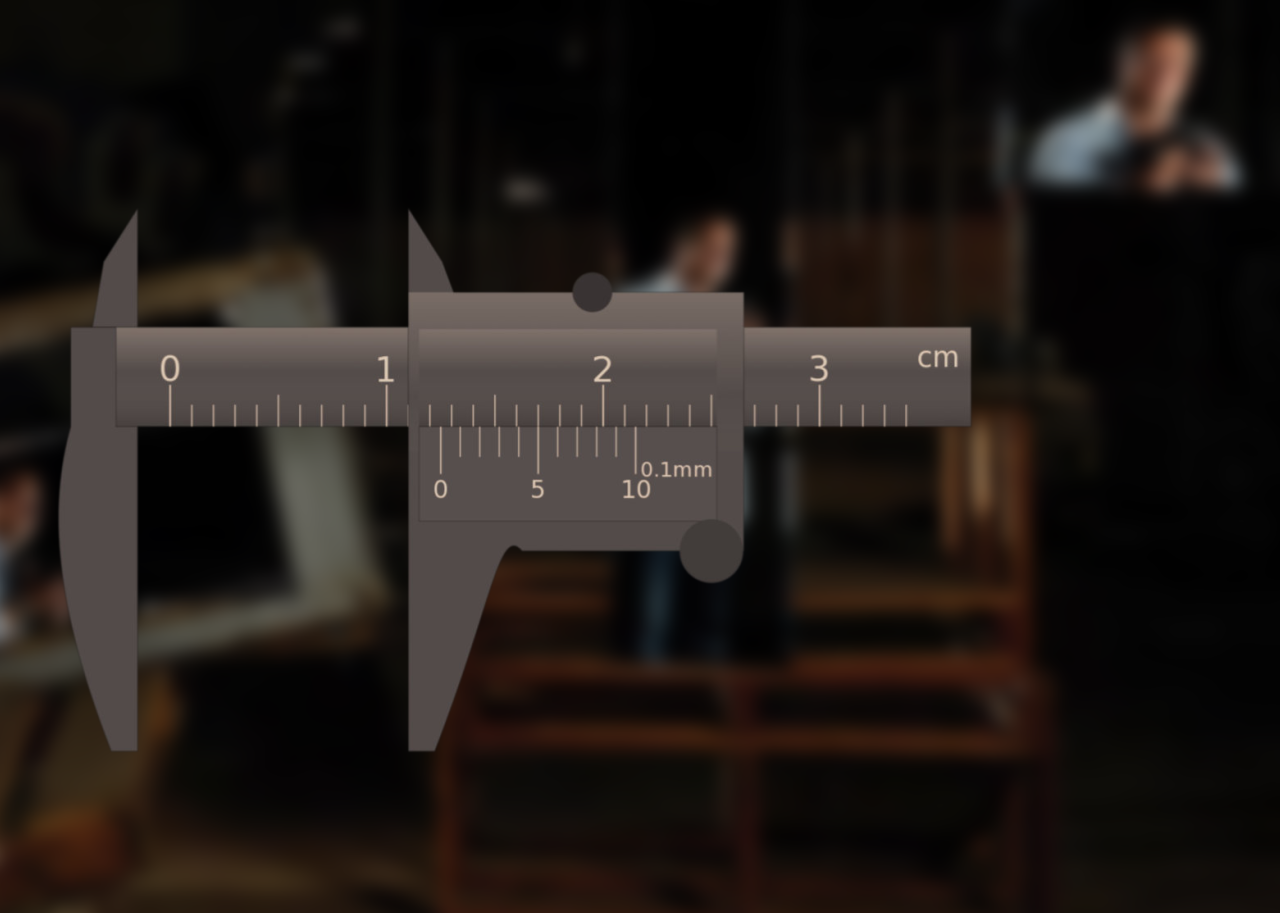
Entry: mm 12.5
